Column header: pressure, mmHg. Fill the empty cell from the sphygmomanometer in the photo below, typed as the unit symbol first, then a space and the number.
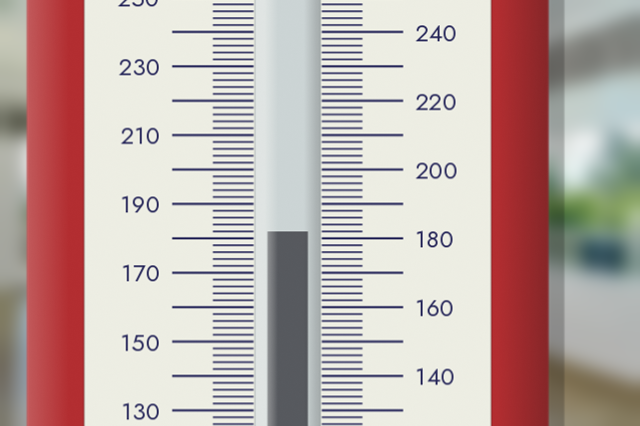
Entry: mmHg 182
